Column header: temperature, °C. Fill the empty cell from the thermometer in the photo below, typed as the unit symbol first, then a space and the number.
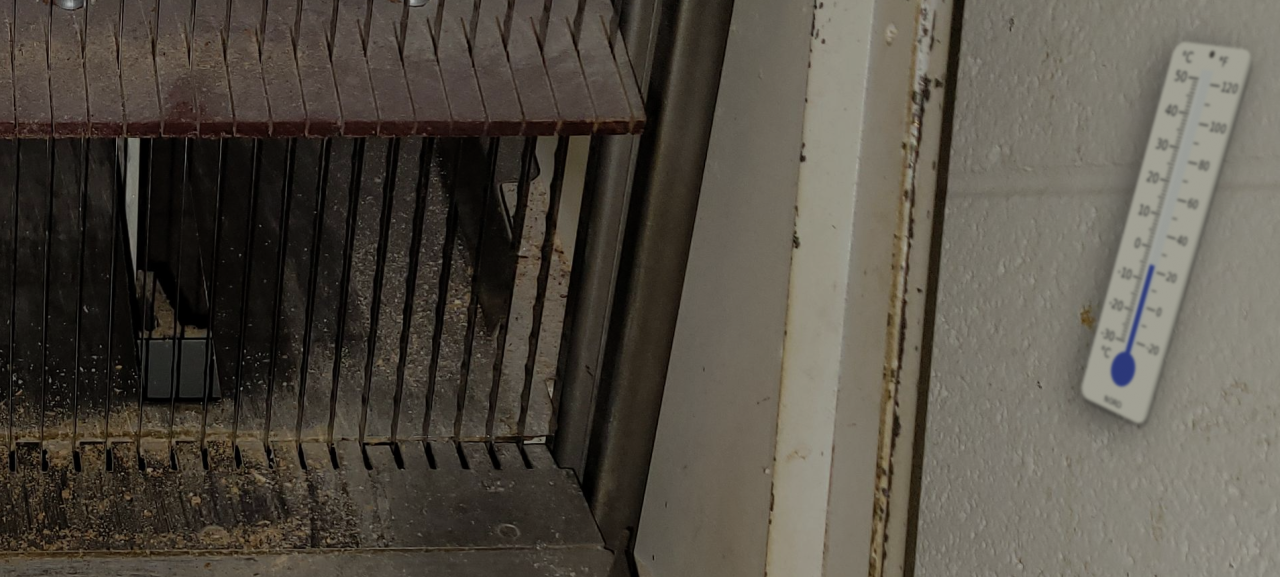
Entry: °C -5
